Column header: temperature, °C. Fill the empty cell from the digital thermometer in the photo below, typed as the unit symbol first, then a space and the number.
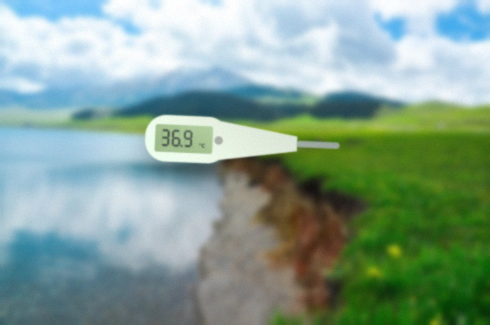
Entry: °C 36.9
